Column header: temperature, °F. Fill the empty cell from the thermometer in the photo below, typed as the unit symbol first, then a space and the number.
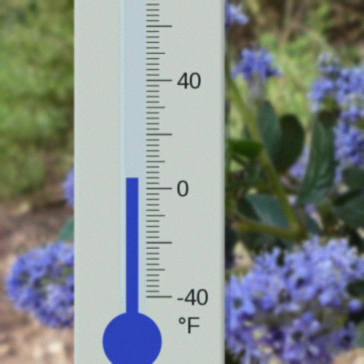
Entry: °F 4
